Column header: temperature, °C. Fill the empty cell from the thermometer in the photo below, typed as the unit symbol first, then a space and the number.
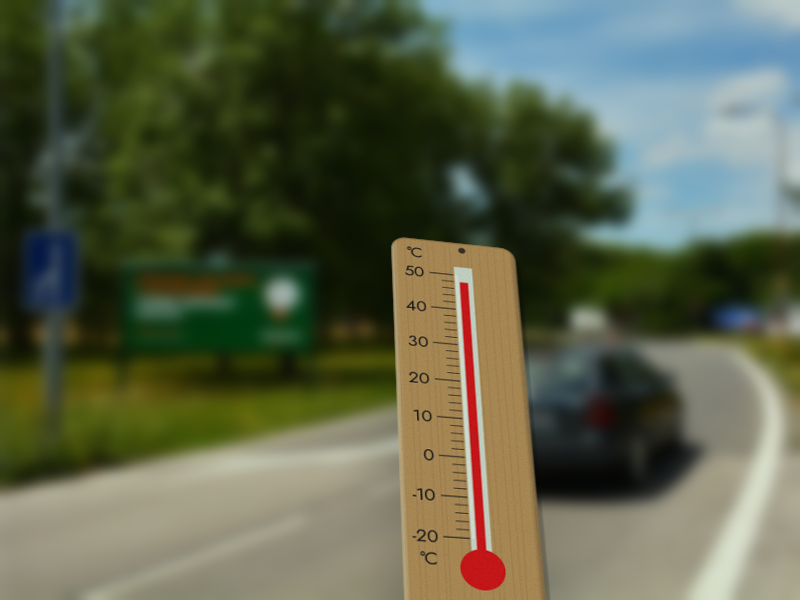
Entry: °C 48
